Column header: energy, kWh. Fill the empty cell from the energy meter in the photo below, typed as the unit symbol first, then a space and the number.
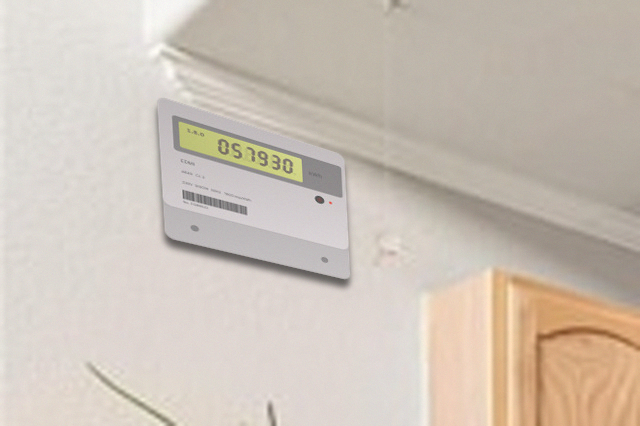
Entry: kWh 57930
